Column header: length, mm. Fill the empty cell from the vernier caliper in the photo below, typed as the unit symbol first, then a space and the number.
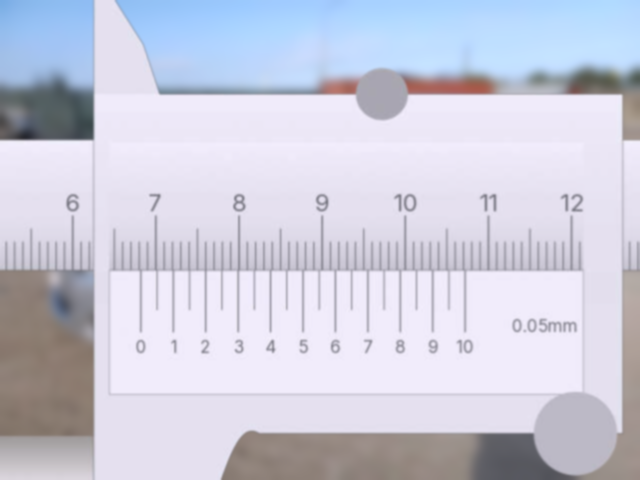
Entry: mm 68.2
